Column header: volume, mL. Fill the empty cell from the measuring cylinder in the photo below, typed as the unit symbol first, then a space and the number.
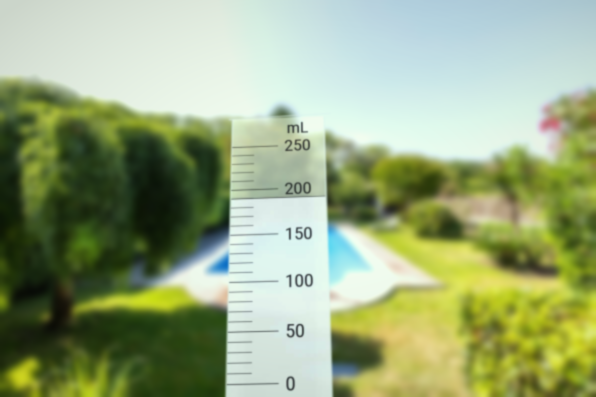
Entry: mL 190
